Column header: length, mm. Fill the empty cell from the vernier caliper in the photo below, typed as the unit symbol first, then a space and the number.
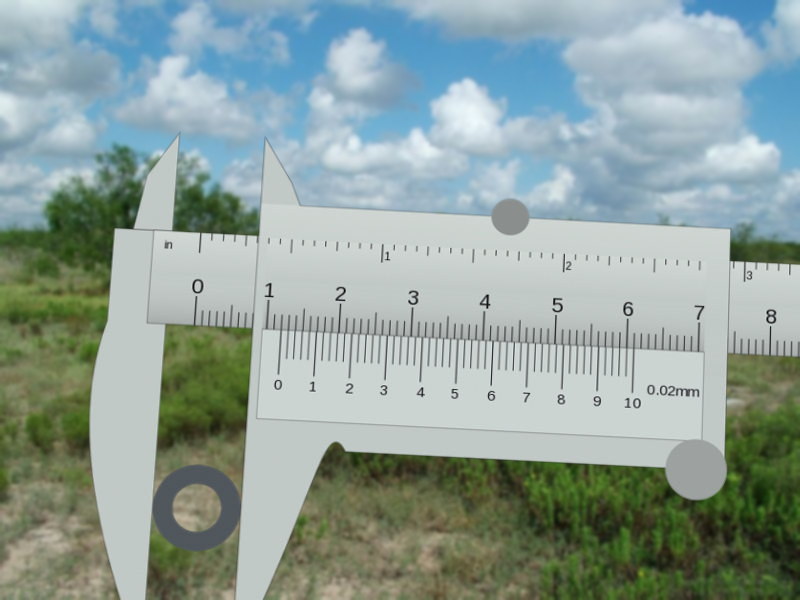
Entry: mm 12.0
